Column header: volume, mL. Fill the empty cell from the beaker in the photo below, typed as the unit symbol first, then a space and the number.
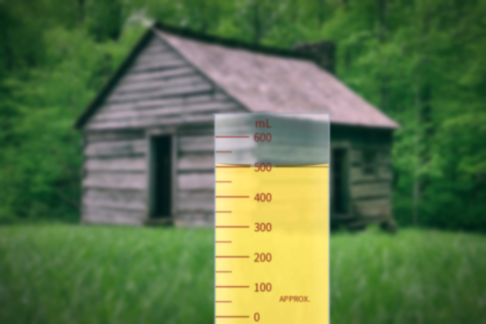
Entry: mL 500
